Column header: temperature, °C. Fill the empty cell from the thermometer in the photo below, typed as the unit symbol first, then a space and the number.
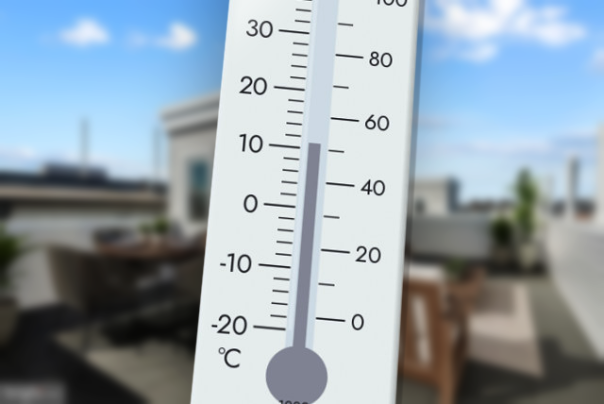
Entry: °C 11
